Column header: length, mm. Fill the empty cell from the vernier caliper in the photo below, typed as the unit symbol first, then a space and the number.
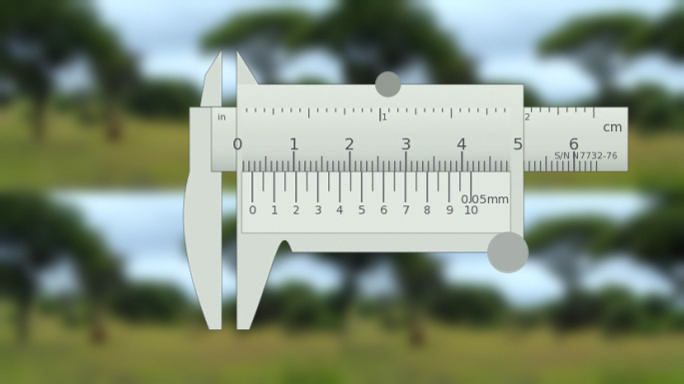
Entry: mm 2.6
